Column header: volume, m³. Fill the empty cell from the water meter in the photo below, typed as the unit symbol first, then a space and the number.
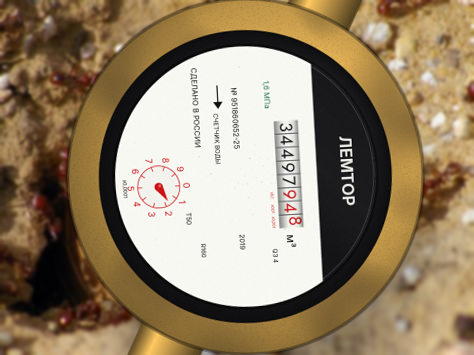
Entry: m³ 34497.9481
